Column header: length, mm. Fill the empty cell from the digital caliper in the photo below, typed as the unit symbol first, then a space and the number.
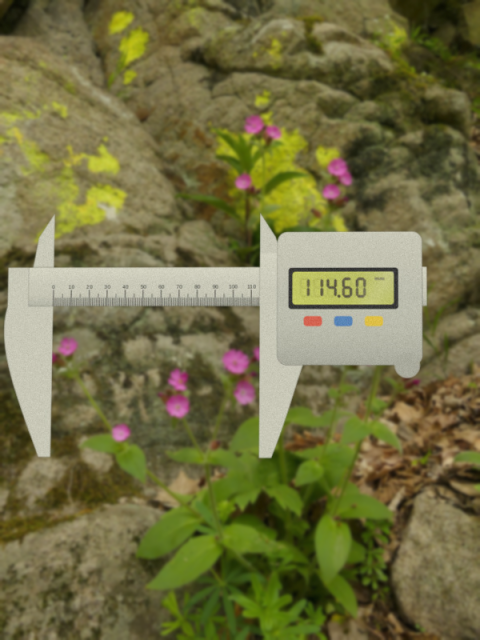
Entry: mm 114.60
